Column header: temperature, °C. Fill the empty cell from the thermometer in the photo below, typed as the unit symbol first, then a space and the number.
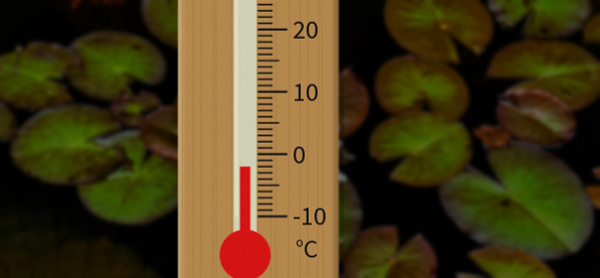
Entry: °C -2
